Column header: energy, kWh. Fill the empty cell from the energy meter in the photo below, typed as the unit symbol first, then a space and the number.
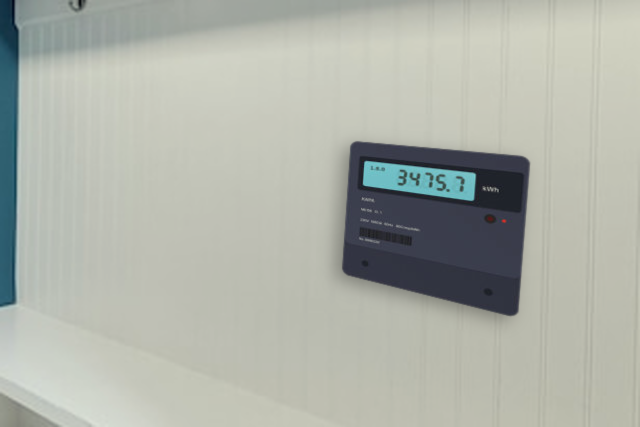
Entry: kWh 3475.7
